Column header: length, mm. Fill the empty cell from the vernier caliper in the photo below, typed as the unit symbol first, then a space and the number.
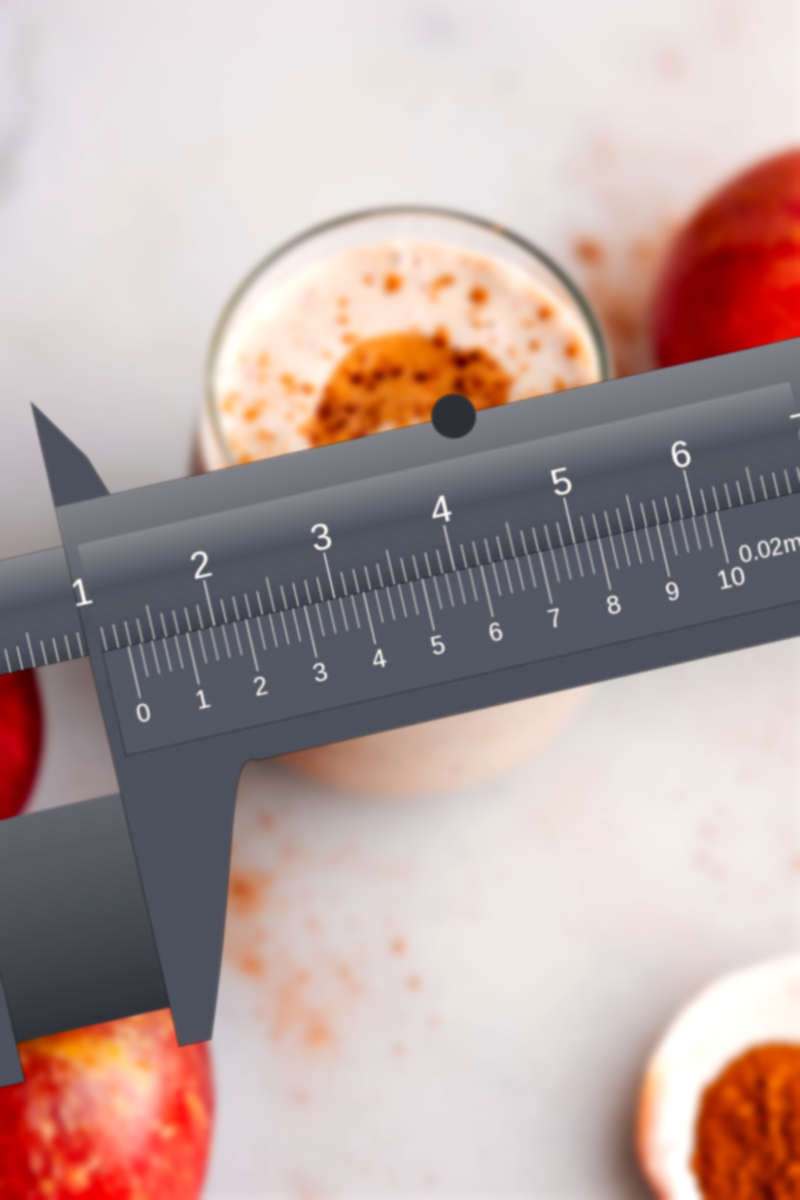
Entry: mm 12.8
